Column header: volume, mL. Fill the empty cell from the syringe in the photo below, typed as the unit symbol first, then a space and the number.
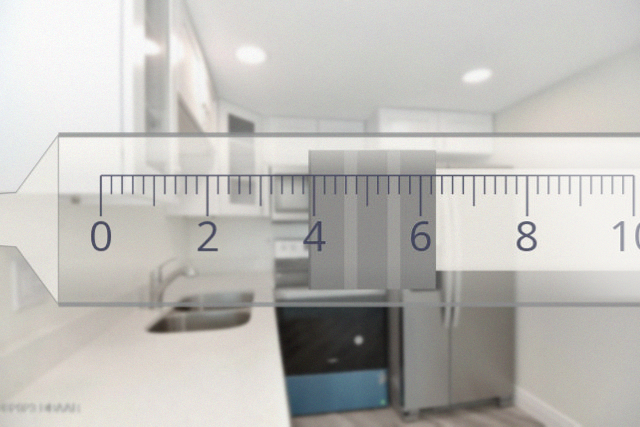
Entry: mL 3.9
